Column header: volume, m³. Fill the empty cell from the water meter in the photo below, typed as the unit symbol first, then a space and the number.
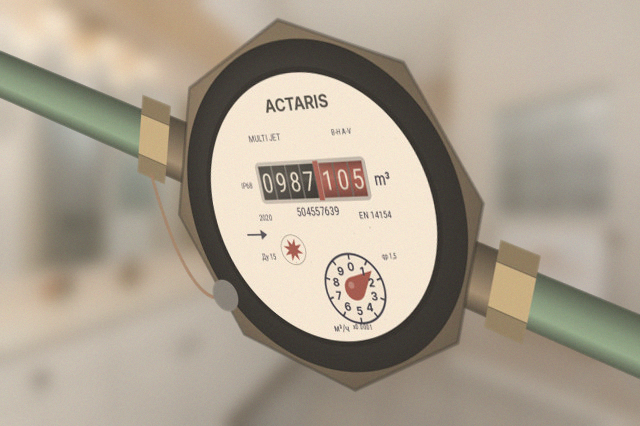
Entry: m³ 987.1051
